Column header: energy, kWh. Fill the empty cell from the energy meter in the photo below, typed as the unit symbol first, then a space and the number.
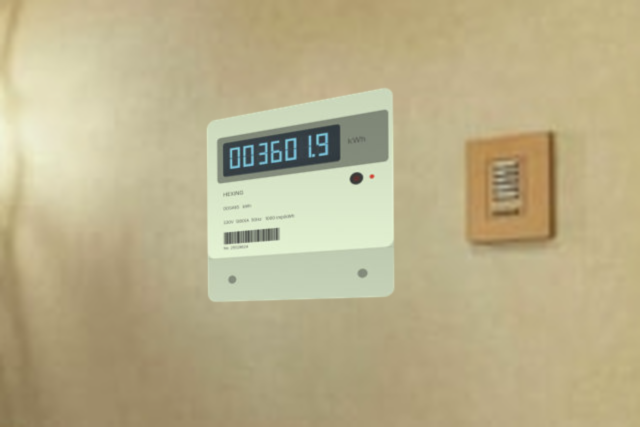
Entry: kWh 3601.9
